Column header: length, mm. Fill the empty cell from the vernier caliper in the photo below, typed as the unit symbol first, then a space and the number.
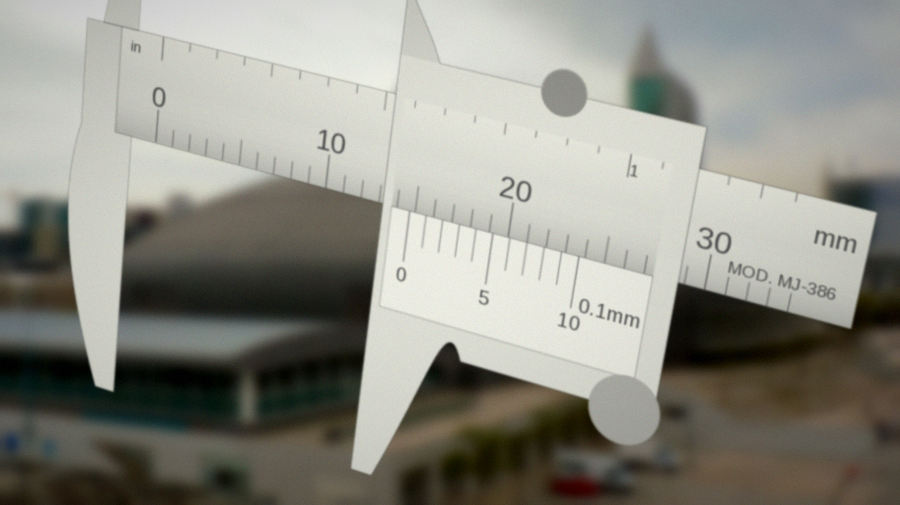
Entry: mm 14.7
